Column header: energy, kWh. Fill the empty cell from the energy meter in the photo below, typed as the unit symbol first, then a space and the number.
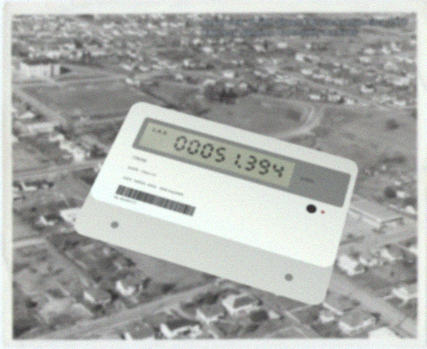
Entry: kWh 51.394
